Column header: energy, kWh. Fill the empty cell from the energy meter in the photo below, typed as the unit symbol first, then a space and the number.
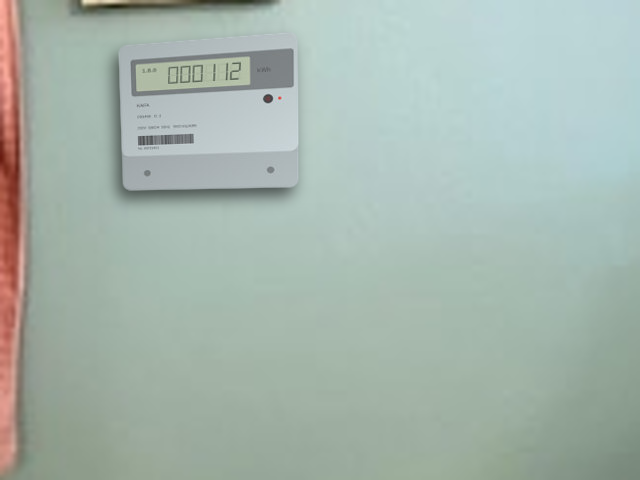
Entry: kWh 112
